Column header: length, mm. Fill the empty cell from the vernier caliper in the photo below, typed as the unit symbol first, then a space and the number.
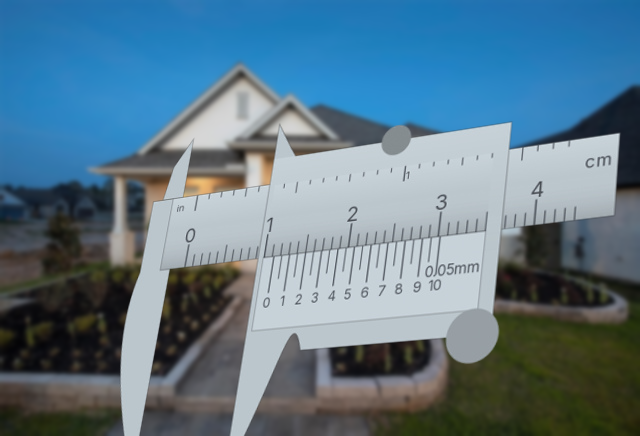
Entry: mm 11.2
